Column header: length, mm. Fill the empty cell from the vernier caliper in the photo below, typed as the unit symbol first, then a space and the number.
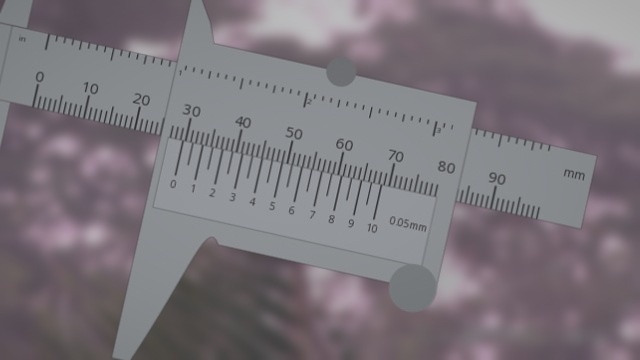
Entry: mm 29.5
